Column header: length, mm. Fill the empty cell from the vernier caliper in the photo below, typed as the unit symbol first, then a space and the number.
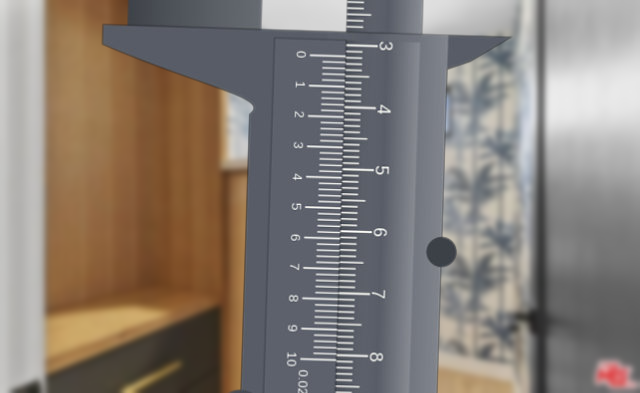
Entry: mm 31.8
